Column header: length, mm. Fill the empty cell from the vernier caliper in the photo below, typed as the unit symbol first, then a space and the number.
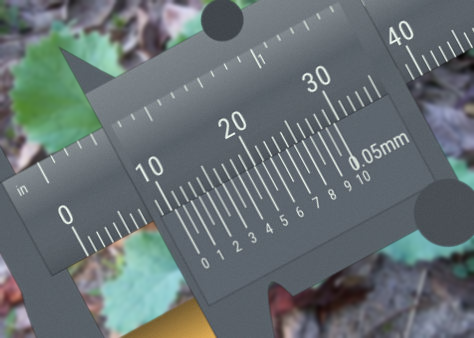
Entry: mm 10.4
